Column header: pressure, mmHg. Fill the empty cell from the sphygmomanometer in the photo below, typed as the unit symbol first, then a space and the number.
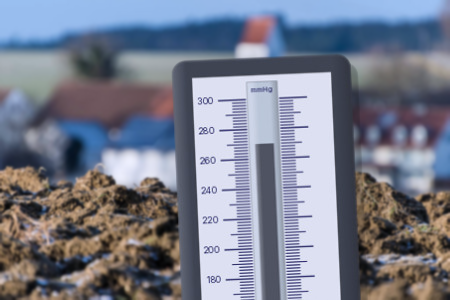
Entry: mmHg 270
